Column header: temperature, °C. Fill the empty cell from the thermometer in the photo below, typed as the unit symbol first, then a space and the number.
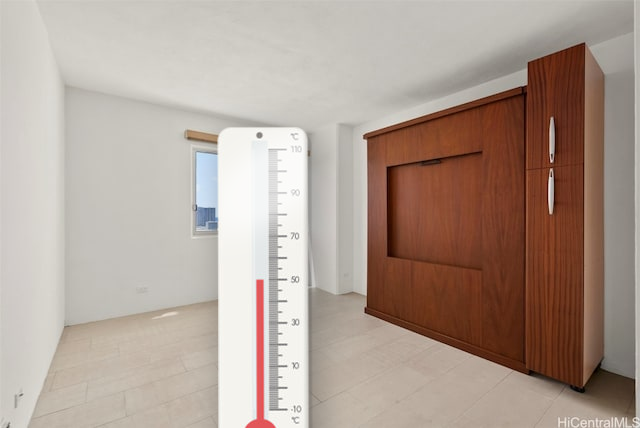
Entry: °C 50
